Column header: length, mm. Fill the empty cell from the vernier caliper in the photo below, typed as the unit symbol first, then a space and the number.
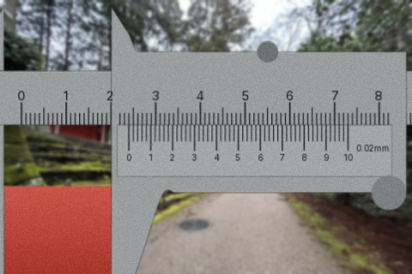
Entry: mm 24.0
